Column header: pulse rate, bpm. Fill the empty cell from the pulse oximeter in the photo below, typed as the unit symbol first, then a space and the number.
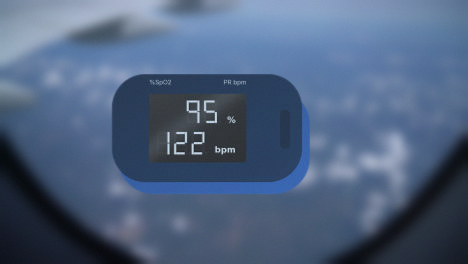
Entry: bpm 122
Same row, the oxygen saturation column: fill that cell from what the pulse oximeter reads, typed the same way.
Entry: % 95
